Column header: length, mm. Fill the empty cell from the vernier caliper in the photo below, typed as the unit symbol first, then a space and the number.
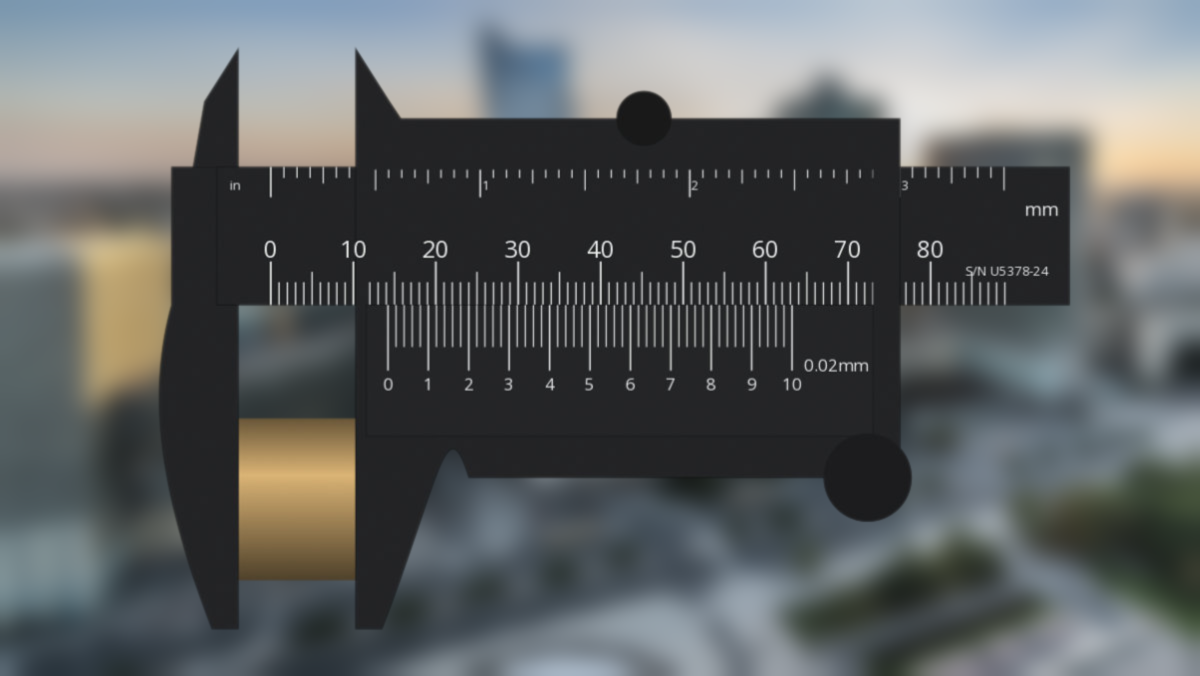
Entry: mm 14.2
